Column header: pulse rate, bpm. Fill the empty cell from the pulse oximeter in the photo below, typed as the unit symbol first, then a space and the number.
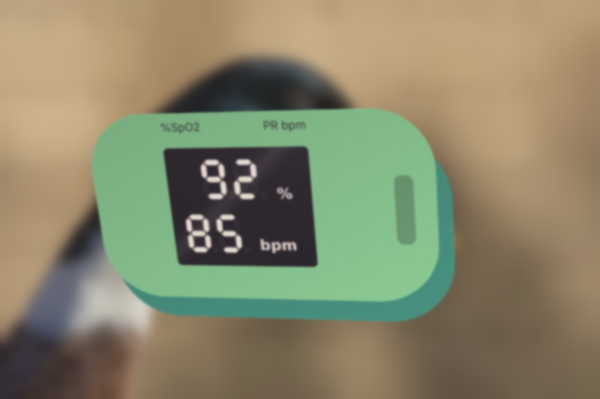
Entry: bpm 85
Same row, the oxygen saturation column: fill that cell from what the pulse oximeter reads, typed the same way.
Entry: % 92
